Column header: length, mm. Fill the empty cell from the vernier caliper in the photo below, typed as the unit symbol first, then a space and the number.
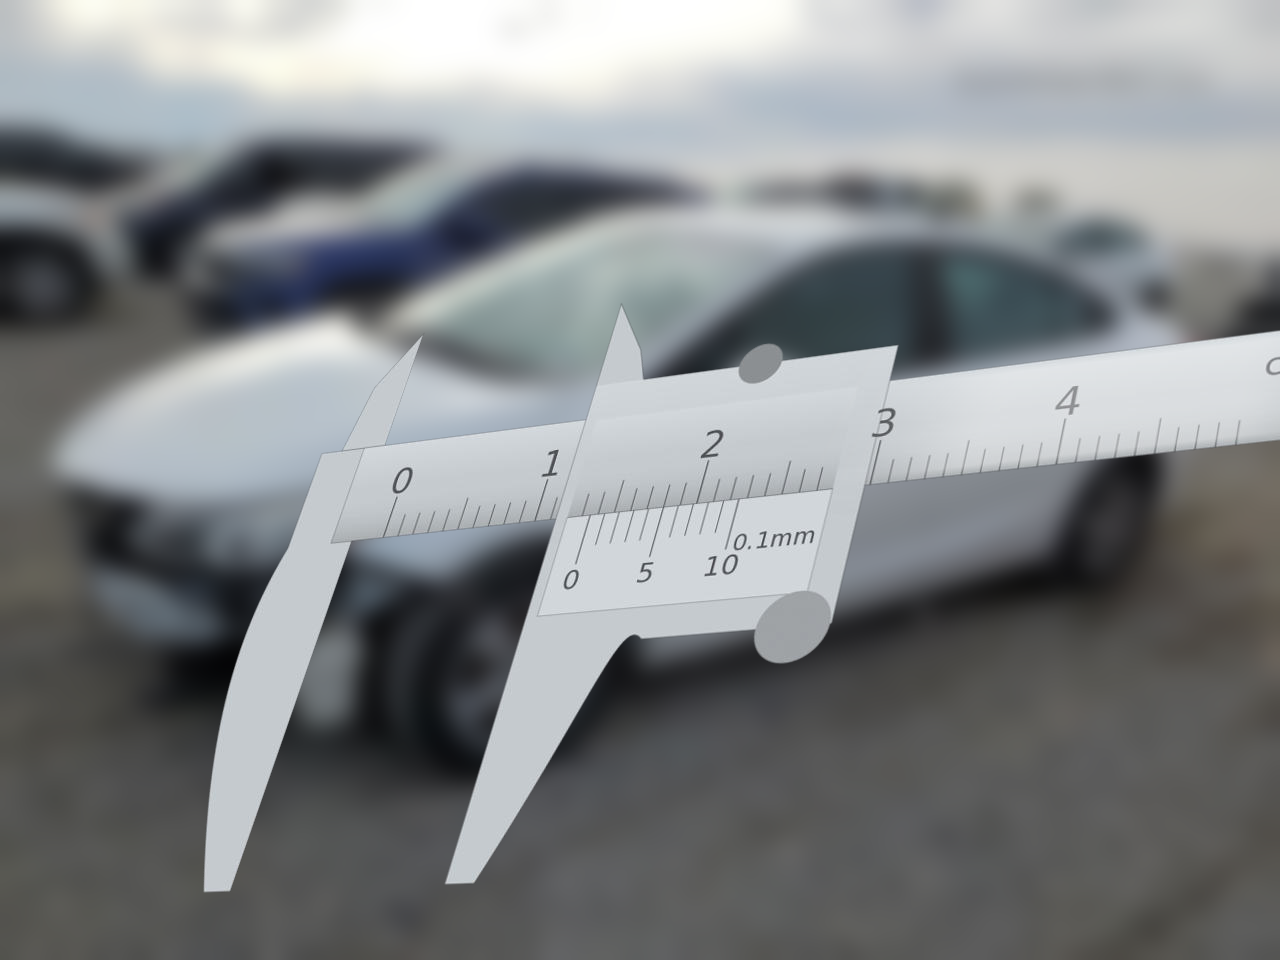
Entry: mm 13.5
